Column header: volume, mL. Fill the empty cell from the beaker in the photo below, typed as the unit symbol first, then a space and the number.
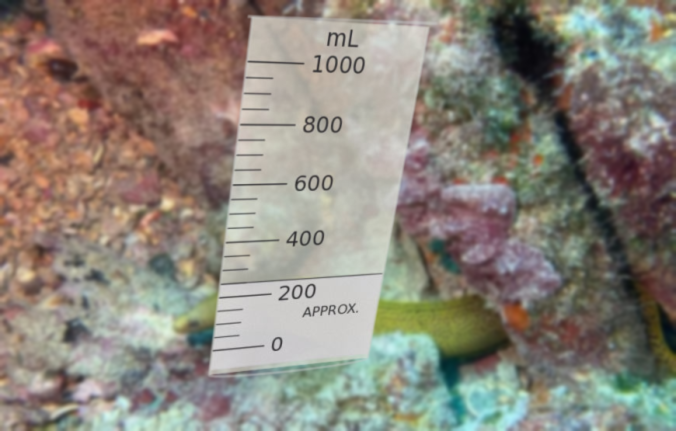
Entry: mL 250
